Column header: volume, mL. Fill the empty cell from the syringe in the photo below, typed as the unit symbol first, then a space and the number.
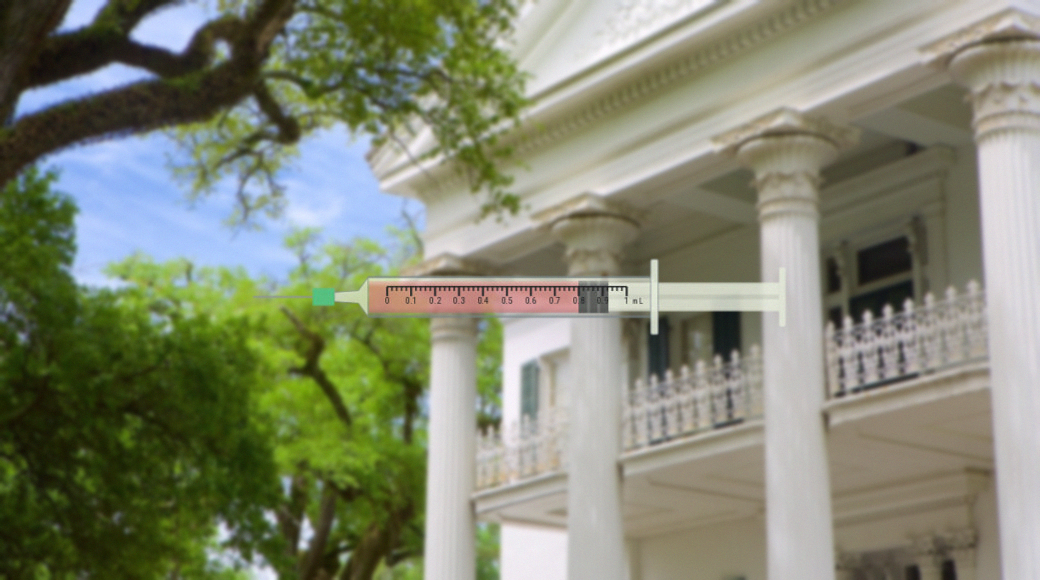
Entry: mL 0.8
